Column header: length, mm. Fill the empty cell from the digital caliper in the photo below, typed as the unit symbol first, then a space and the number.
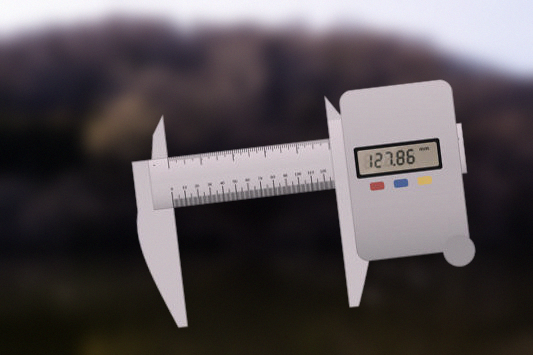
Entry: mm 127.86
